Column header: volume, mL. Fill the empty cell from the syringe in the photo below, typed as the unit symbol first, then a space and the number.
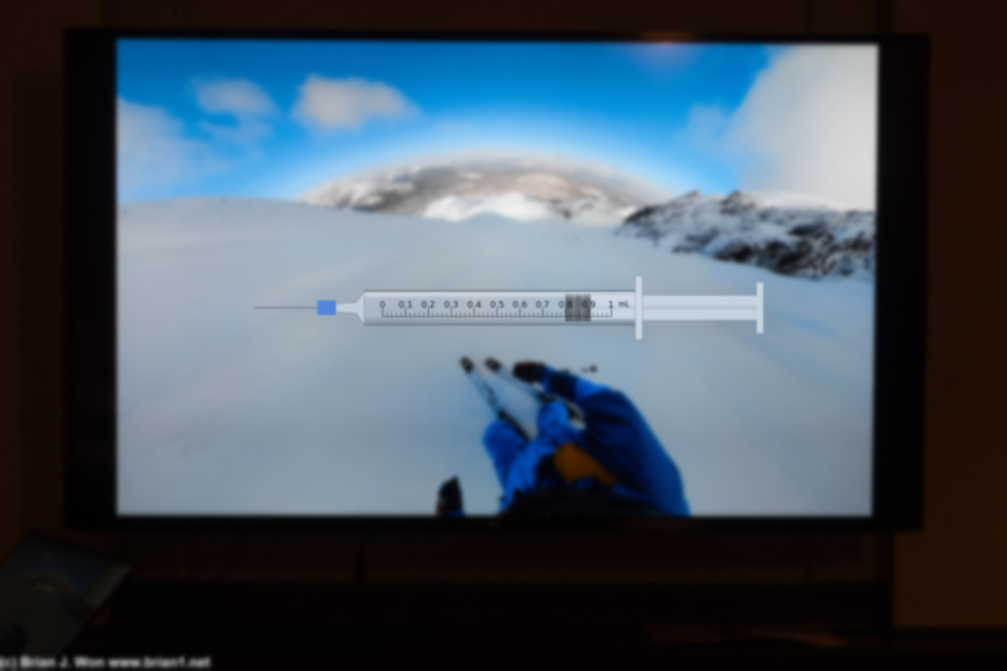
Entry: mL 0.8
